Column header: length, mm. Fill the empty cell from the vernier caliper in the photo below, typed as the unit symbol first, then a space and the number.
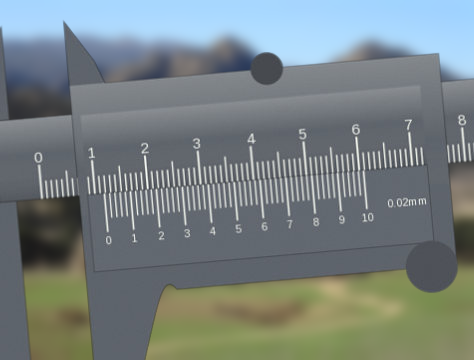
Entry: mm 11.8
